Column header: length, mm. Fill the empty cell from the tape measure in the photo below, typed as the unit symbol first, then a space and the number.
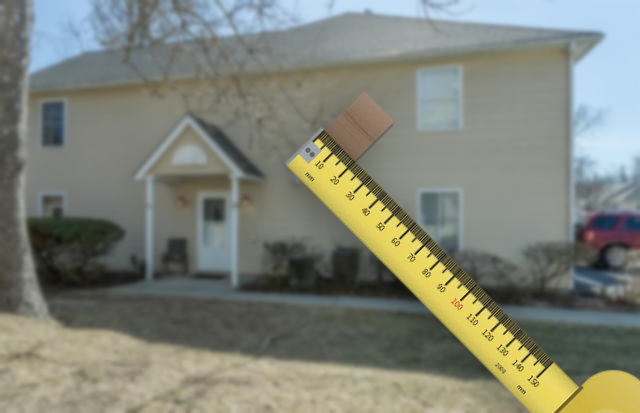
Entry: mm 20
